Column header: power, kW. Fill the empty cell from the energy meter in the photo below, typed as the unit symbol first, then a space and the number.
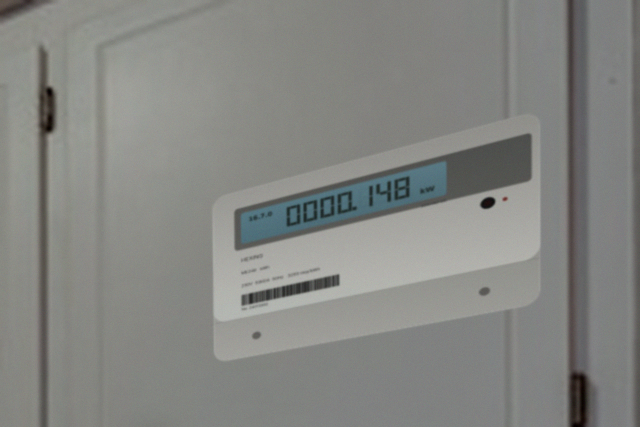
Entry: kW 0.148
